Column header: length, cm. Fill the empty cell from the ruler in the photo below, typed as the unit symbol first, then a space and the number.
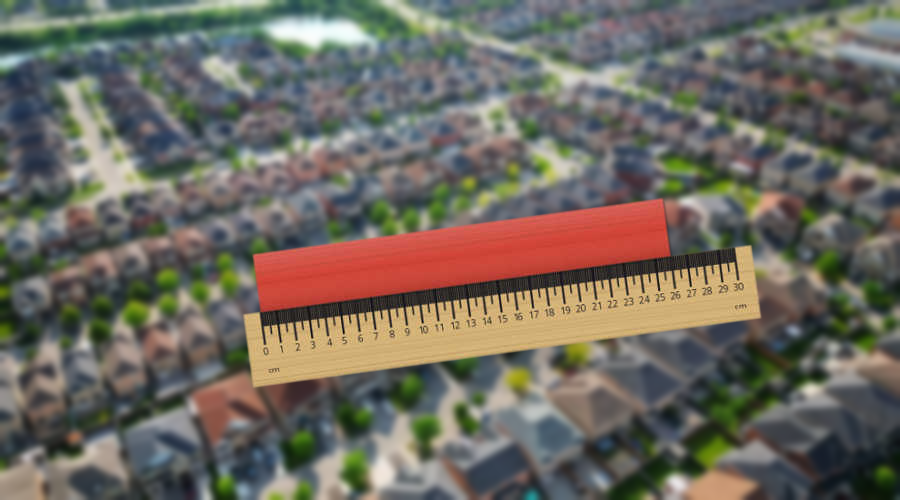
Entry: cm 26
